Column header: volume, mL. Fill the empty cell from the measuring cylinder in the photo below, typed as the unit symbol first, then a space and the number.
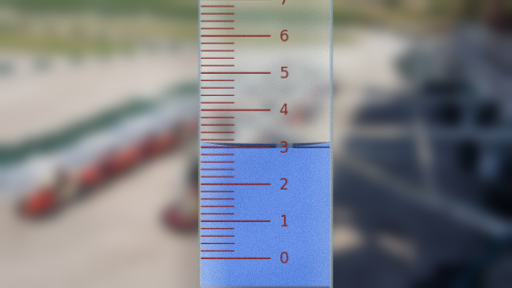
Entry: mL 3
